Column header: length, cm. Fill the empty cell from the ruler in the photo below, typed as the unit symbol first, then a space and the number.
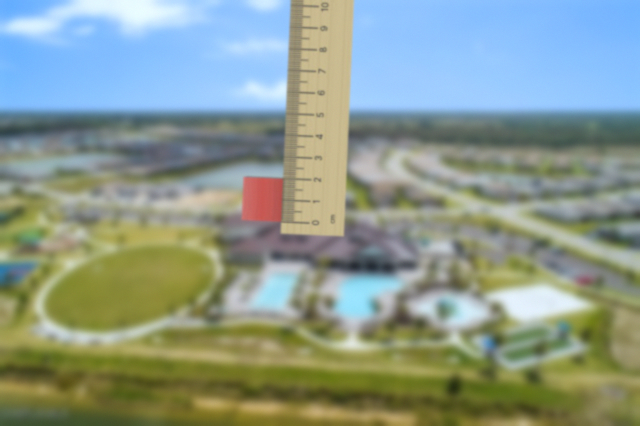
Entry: cm 2
